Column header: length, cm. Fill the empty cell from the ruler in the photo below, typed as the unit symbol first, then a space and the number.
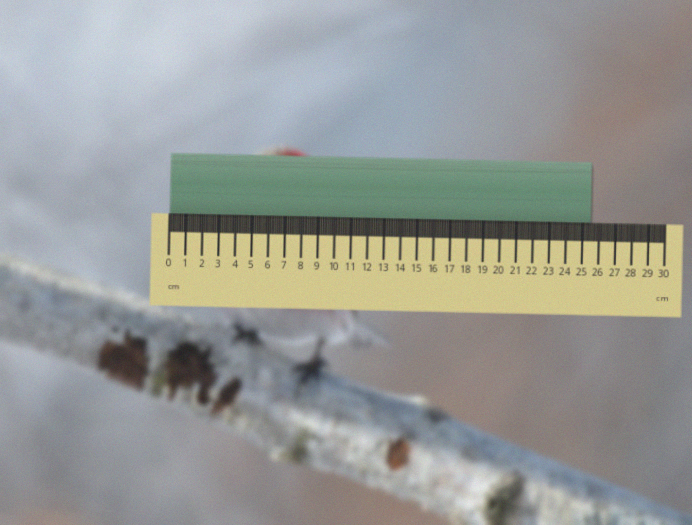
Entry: cm 25.5
